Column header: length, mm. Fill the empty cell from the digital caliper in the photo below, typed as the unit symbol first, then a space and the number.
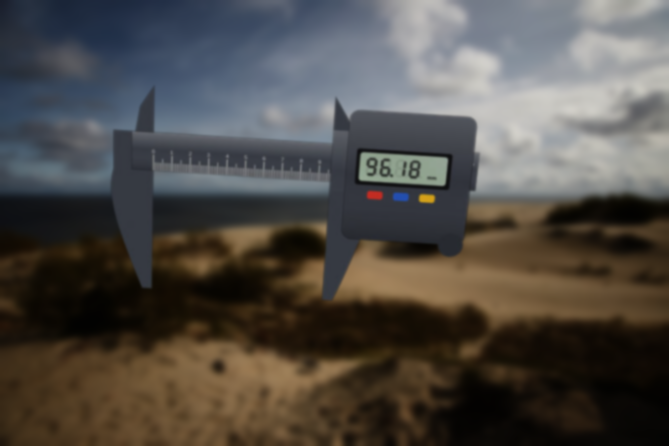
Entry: mm 96.18
